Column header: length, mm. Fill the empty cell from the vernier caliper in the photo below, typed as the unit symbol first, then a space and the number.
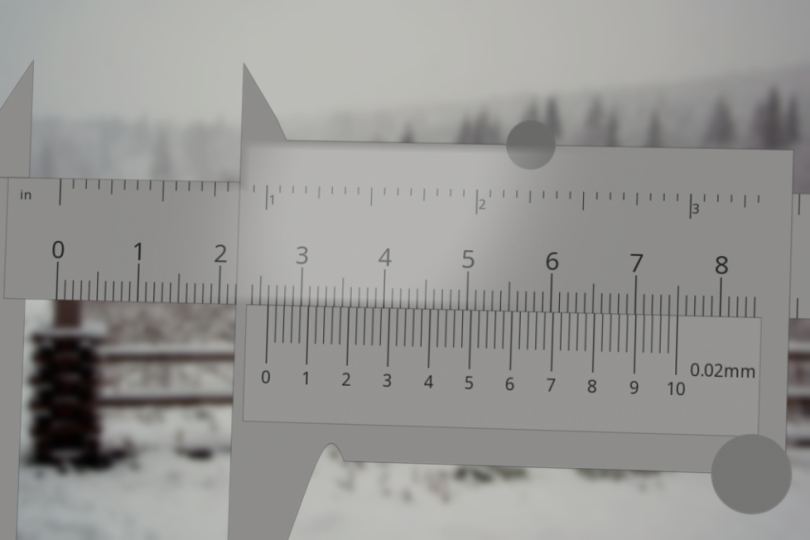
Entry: mm 26.0
